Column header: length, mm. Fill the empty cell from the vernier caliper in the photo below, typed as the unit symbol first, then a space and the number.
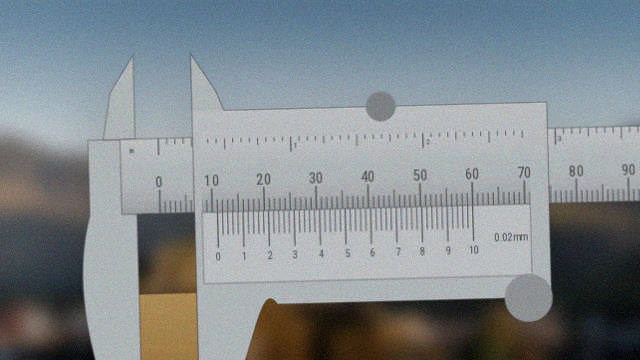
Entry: mm 11.0
